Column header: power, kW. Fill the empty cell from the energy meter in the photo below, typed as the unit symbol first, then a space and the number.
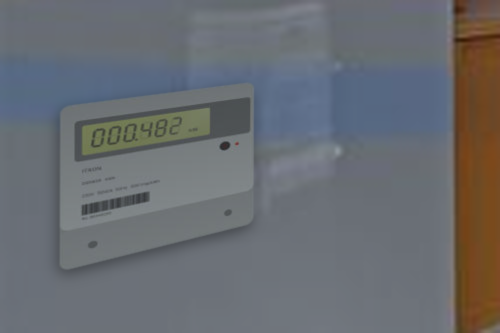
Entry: kW 0.482
